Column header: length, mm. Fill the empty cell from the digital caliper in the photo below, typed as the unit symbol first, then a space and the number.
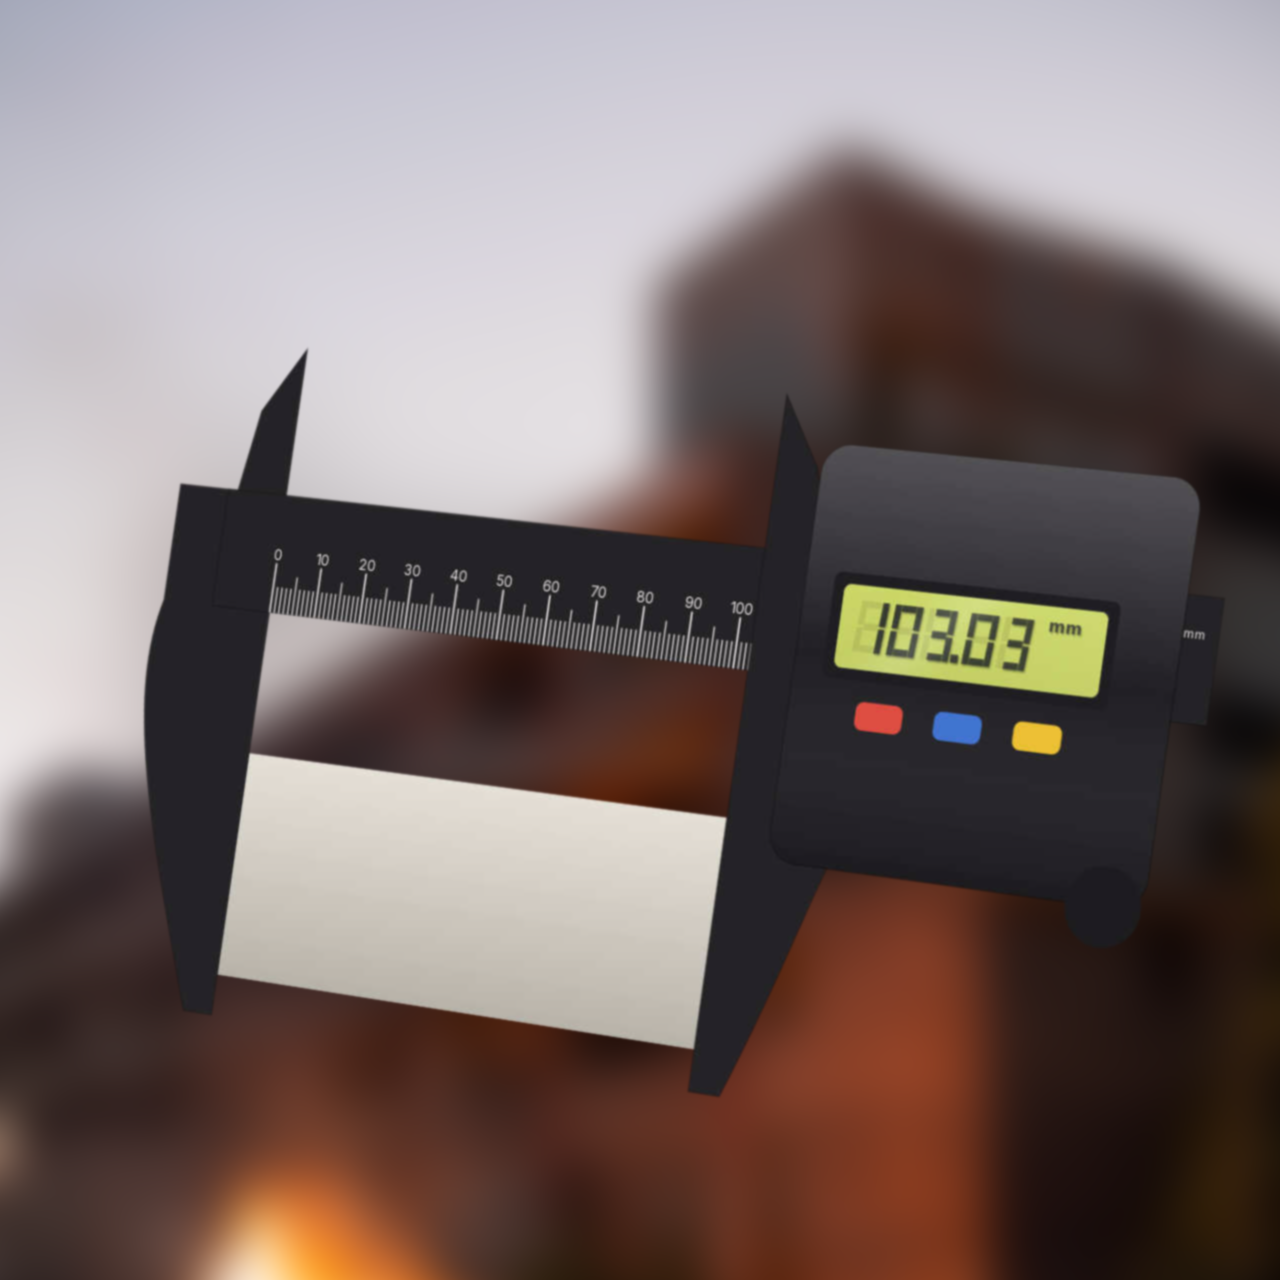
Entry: mm 103.03
